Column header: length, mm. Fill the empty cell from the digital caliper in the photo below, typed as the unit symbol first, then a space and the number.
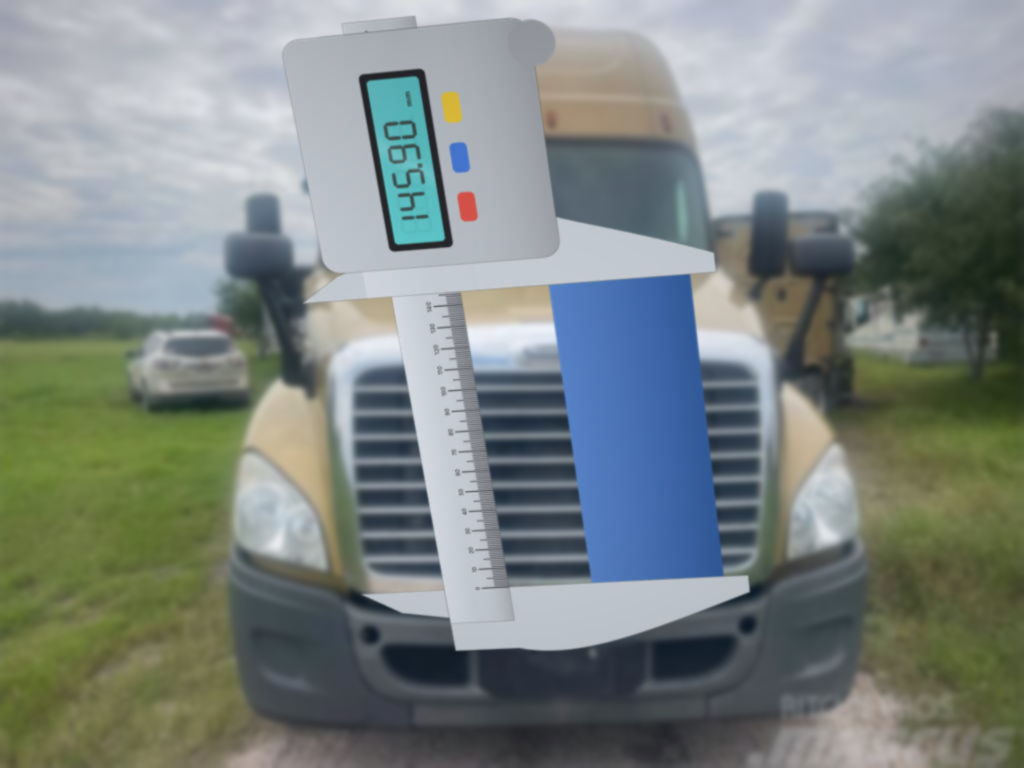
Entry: mm 145.90
